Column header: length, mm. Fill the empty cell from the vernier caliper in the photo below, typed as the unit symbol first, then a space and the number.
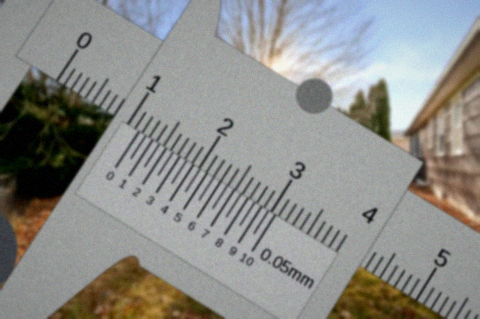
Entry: mm 11.6
